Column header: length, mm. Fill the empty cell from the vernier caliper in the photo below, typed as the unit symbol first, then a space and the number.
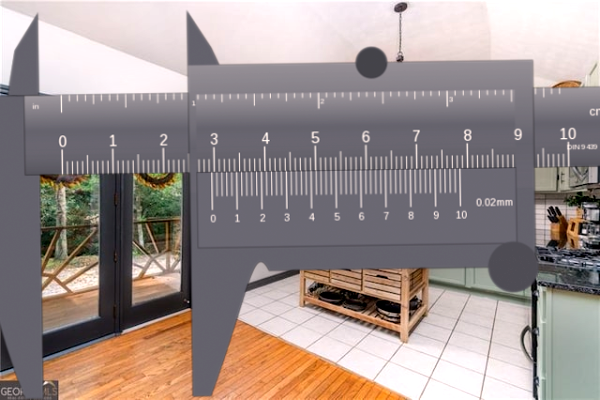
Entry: mm 29.5
